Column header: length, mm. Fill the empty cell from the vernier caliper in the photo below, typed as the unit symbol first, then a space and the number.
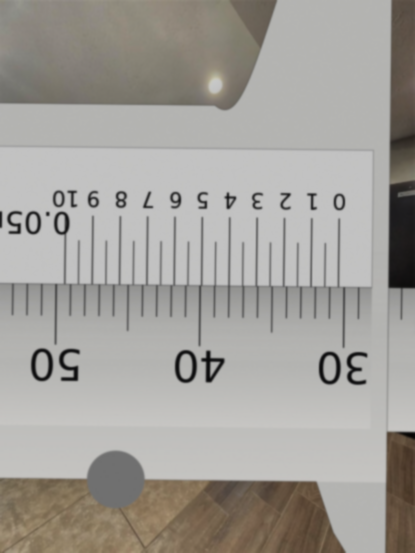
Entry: mm 30.4
